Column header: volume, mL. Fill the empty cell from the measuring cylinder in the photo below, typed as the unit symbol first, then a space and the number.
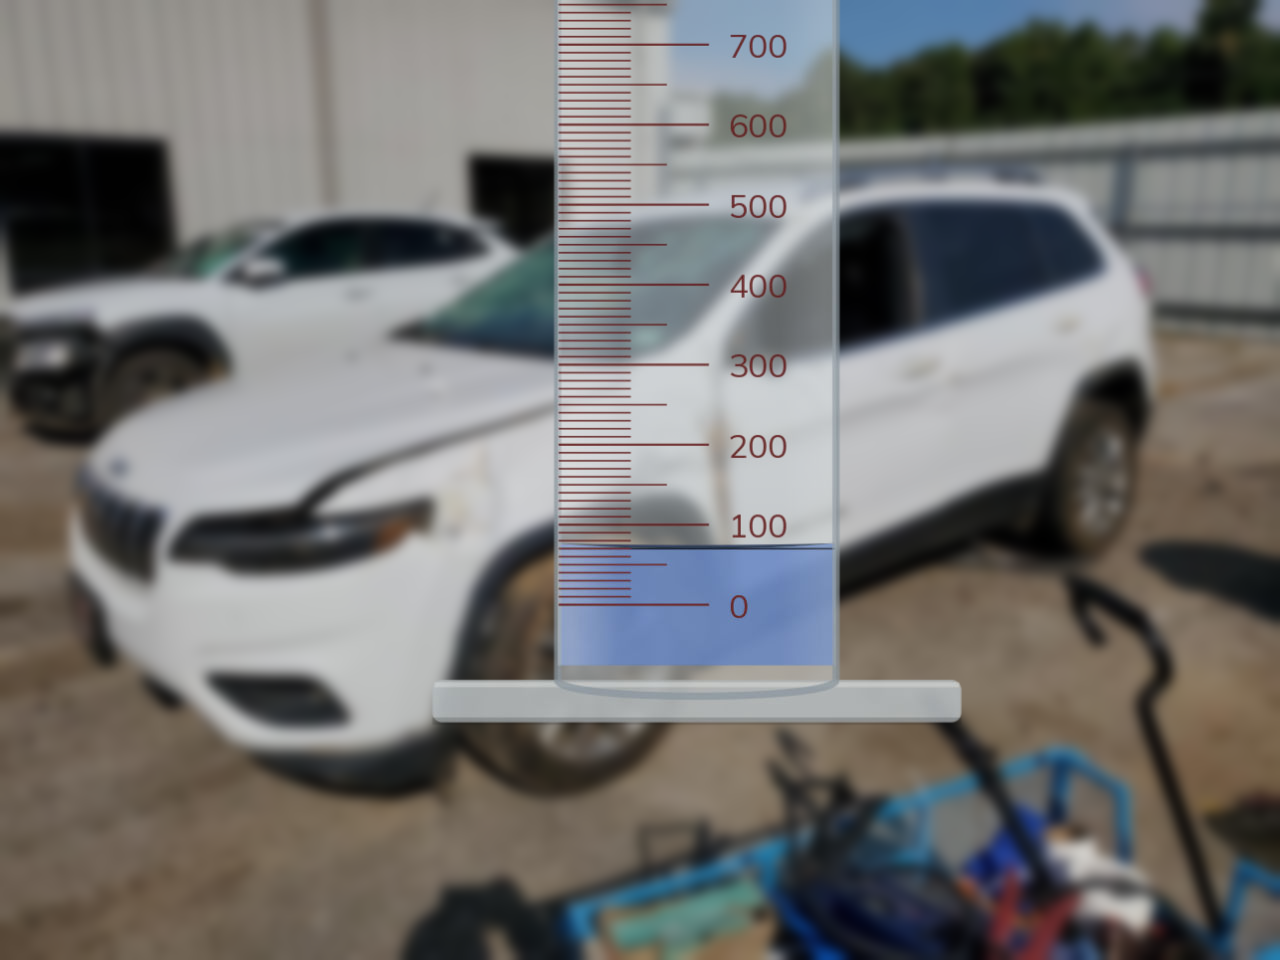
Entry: mL 70
